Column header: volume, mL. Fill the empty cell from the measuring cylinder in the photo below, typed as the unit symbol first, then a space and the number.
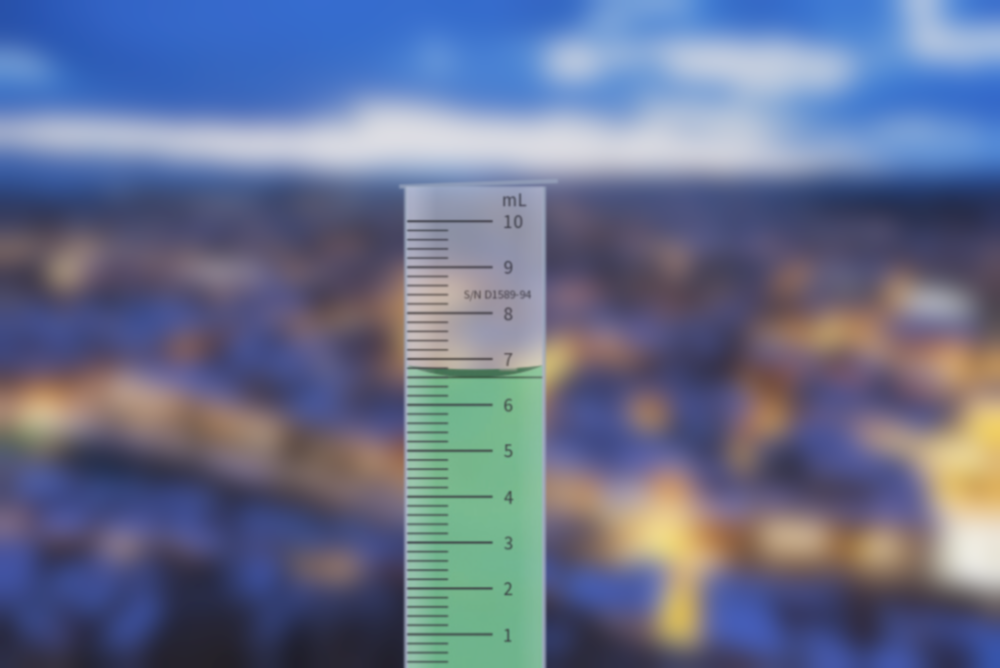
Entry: mL 6.6
